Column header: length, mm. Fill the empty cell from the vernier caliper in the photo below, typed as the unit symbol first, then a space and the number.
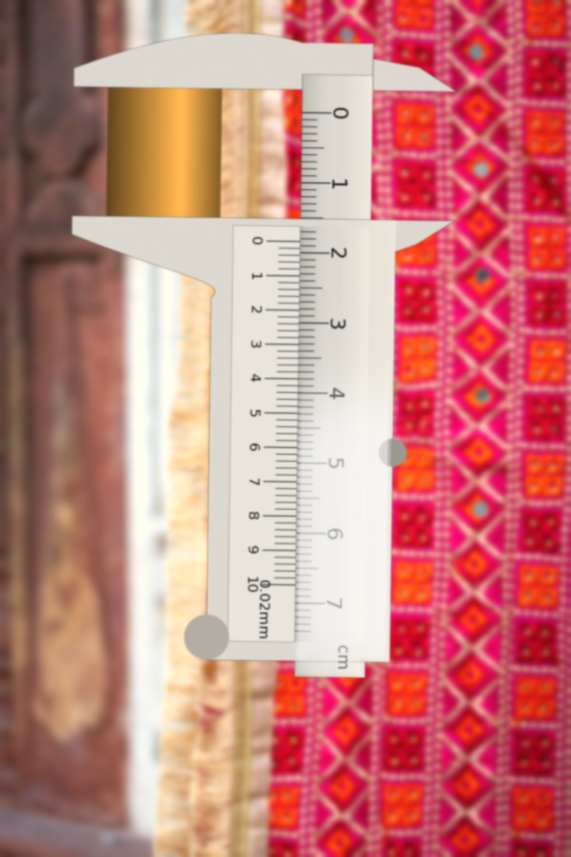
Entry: mm 18.4
